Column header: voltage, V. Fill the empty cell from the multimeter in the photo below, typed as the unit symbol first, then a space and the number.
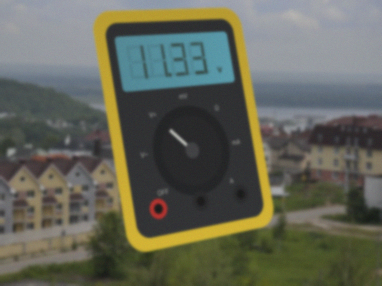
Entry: V 11.33
